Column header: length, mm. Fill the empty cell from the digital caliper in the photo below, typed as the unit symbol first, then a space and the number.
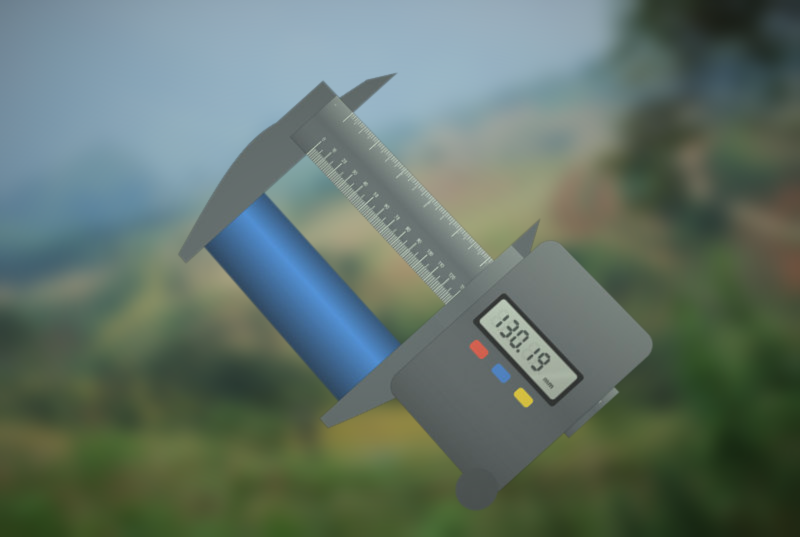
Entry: mm 130.19
